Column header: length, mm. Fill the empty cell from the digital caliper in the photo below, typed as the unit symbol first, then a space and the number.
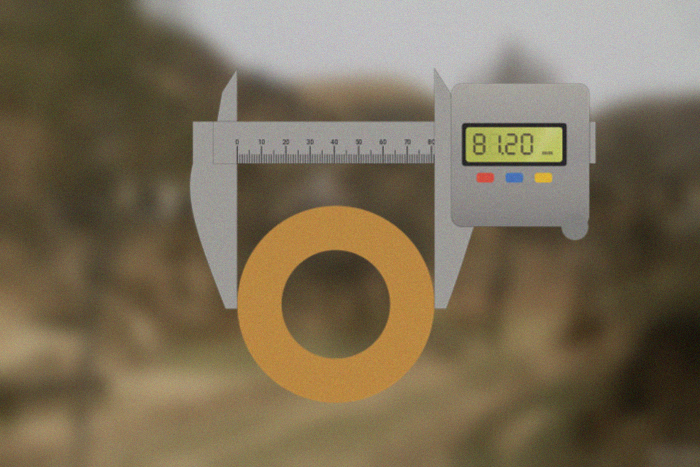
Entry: mm 81.20
